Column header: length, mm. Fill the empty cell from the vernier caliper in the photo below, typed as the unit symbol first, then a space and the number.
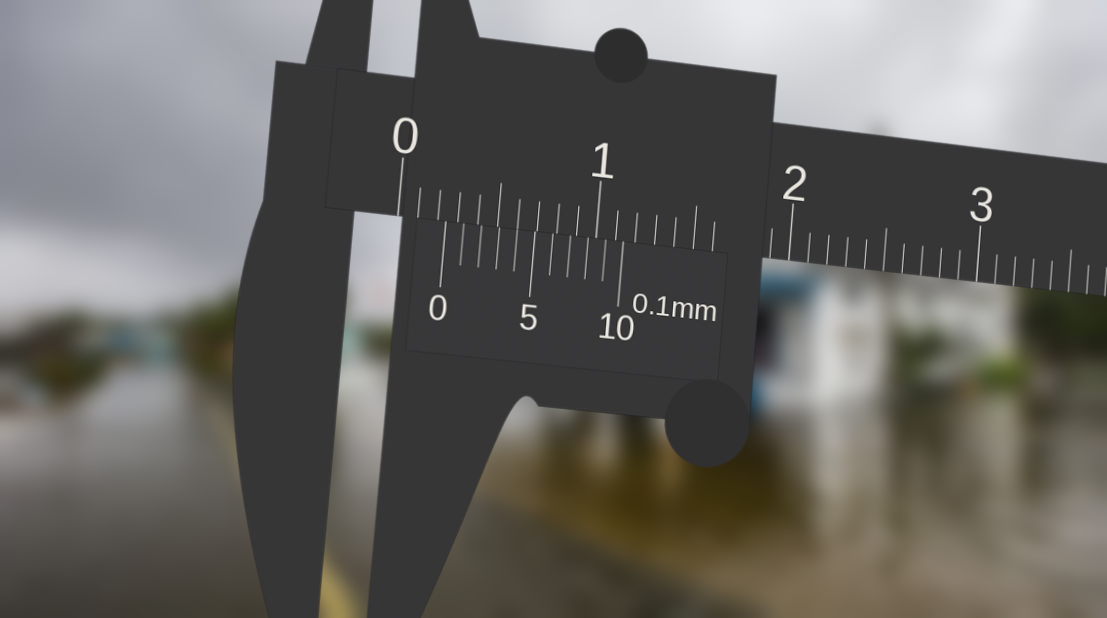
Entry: mm 2.4
